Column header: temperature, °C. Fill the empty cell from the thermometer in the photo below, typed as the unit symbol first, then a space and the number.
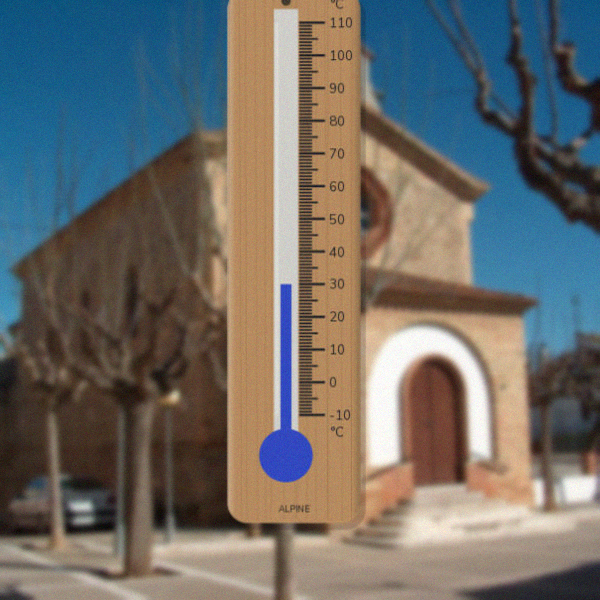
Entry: °C 30
